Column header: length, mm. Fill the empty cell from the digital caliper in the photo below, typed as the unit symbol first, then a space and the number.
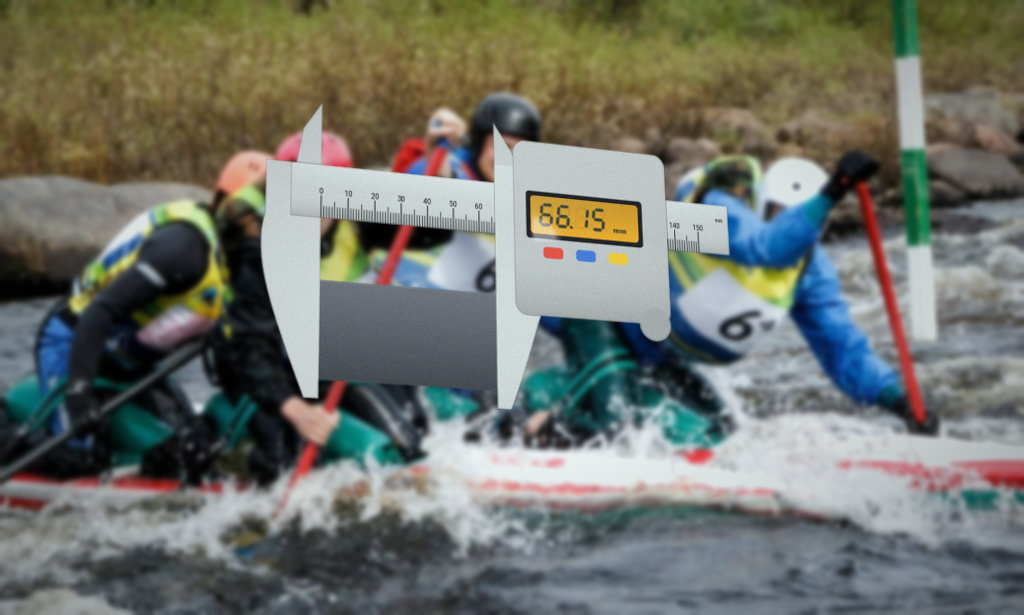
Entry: mm 66.15
